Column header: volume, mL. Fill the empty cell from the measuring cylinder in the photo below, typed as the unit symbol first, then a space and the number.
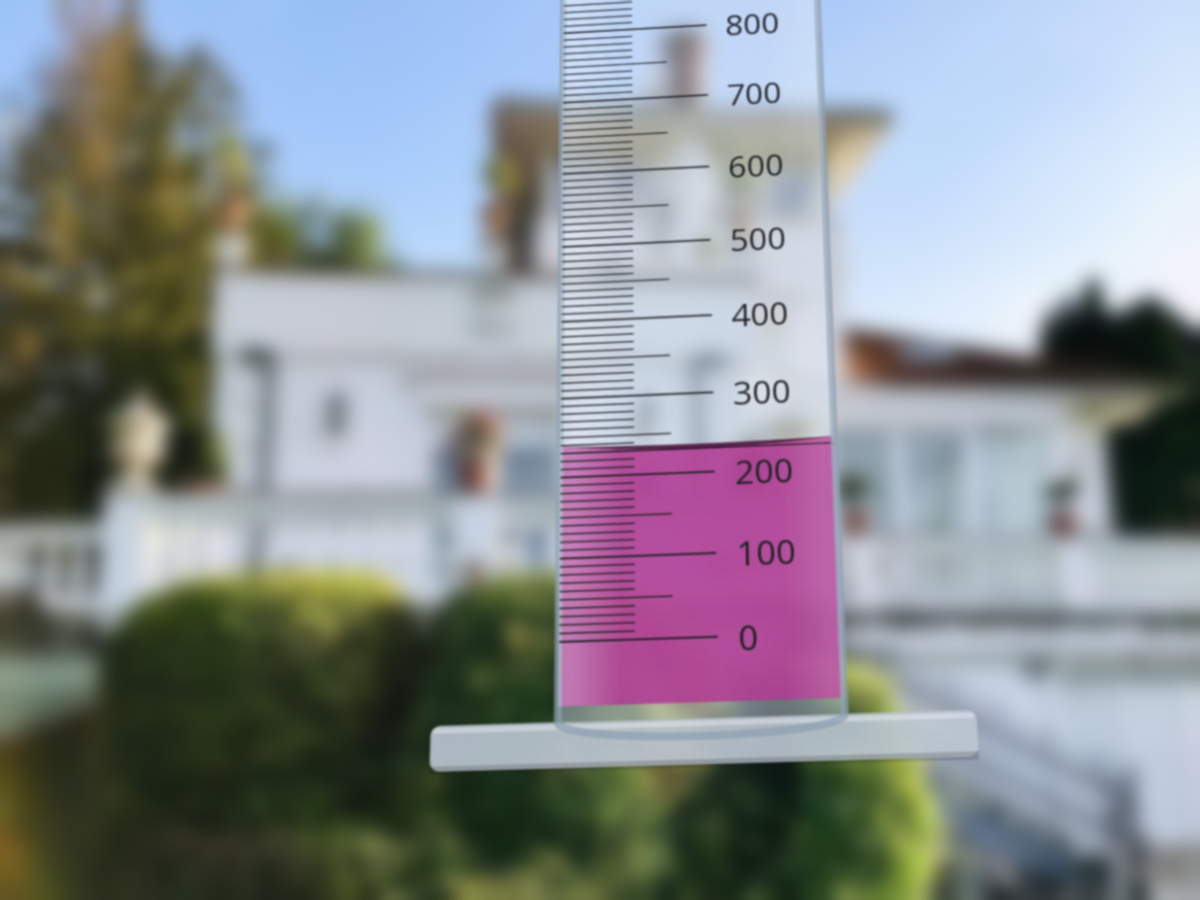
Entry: mL 230
